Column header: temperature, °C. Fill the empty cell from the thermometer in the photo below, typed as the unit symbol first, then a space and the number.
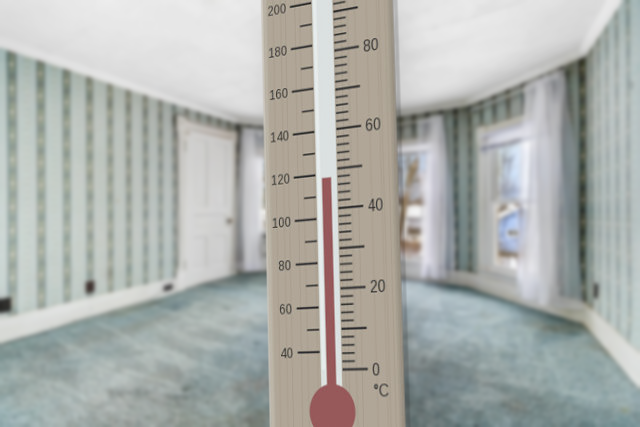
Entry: °C 48
